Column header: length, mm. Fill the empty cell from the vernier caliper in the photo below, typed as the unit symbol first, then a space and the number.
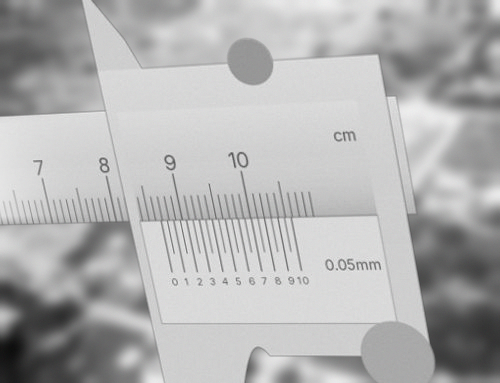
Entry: mm 86.8
